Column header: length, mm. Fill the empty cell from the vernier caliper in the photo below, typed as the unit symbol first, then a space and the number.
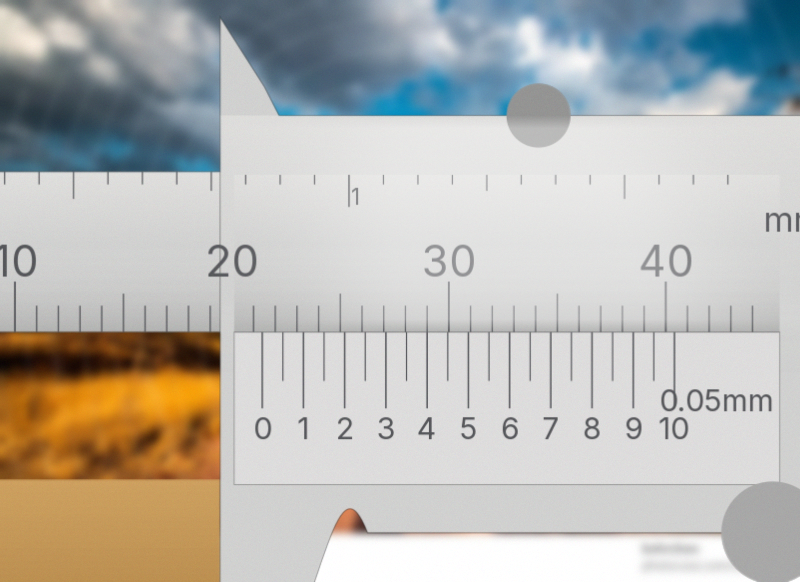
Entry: mm 21.4
